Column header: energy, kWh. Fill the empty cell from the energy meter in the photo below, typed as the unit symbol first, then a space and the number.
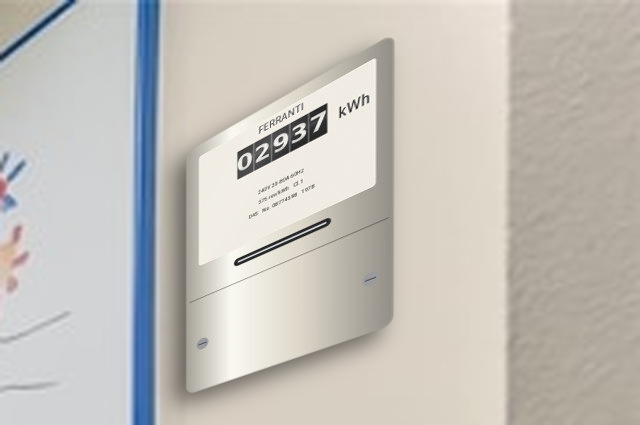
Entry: kWh 2937
